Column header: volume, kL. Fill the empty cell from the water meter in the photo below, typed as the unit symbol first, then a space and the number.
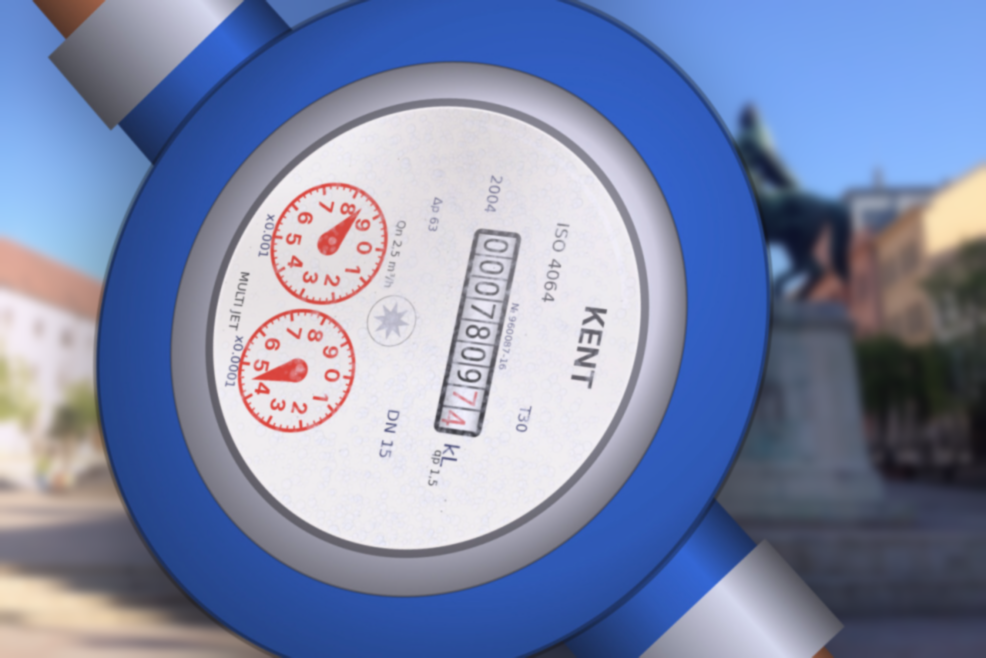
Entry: kL 7809.7384
